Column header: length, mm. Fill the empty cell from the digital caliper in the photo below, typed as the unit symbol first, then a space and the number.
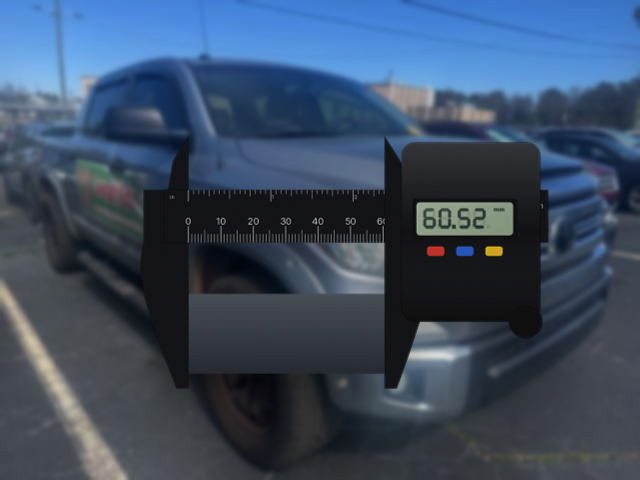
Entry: mm 60.52
